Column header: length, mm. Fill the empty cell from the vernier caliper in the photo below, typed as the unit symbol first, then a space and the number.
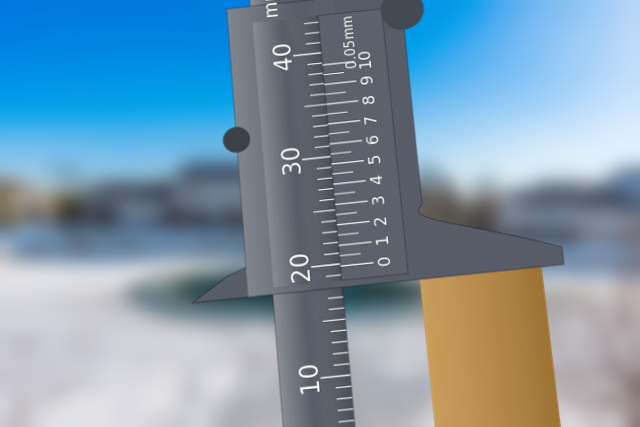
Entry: mm 19.8
